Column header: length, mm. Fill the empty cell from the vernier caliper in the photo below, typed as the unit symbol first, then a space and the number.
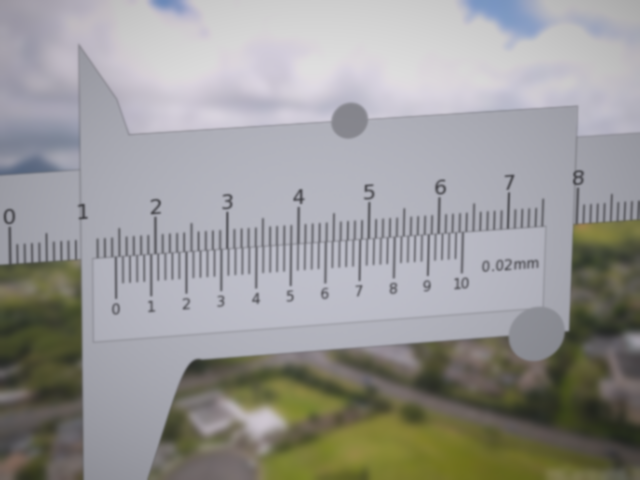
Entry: mm 14.5
